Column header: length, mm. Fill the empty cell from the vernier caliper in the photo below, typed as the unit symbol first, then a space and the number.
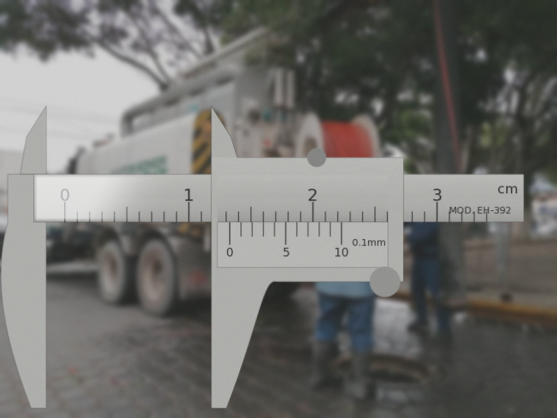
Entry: mm 13.3
